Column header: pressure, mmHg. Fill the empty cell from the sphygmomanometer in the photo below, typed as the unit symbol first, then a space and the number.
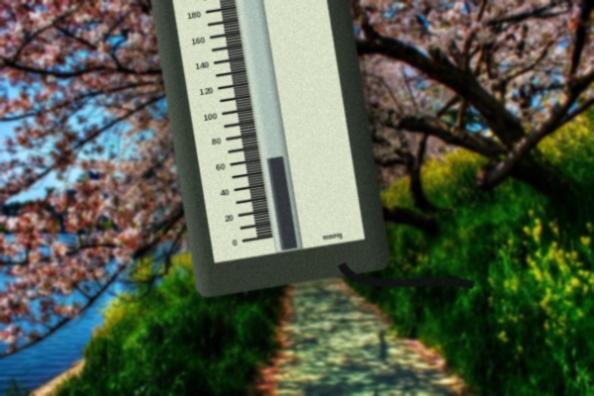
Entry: mmHg 60
